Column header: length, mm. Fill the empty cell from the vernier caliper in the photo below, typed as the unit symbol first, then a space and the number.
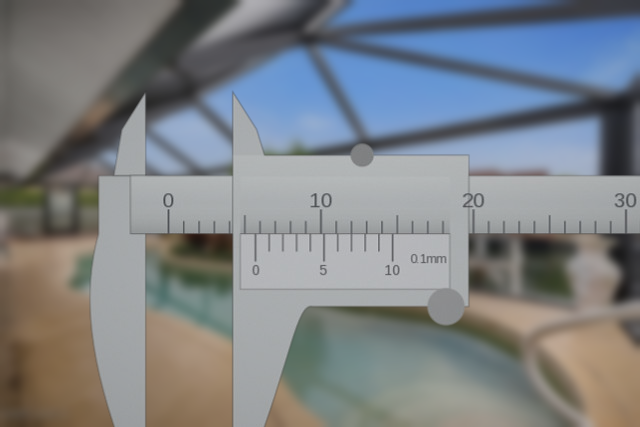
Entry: mm 5.7
